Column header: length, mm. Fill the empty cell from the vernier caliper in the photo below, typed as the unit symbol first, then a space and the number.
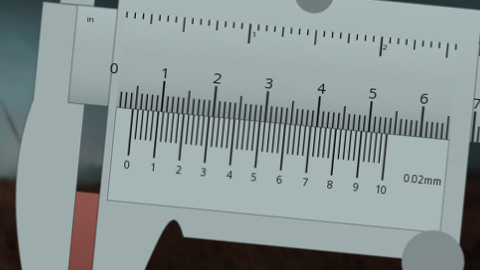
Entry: mm 4.5
